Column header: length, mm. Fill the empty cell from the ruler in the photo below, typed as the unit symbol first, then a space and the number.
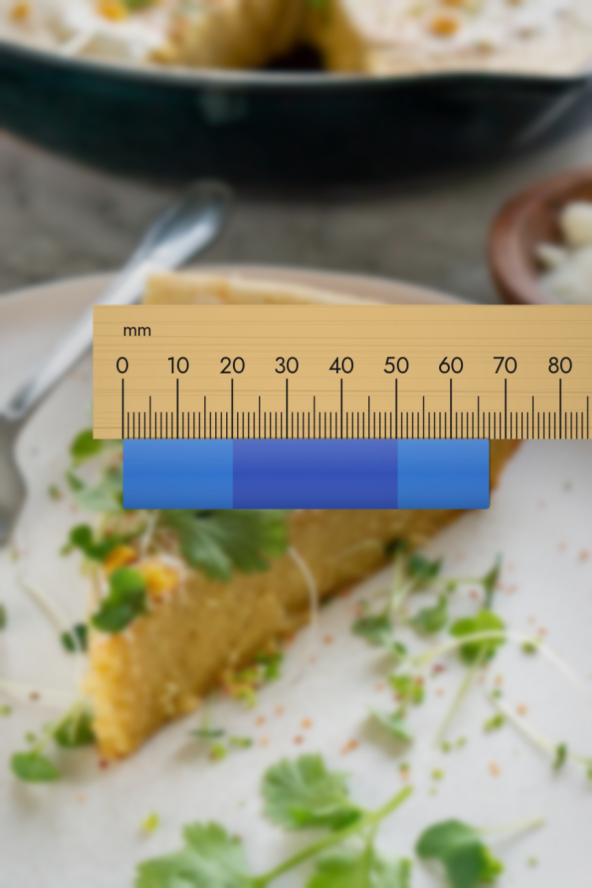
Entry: mm 67
